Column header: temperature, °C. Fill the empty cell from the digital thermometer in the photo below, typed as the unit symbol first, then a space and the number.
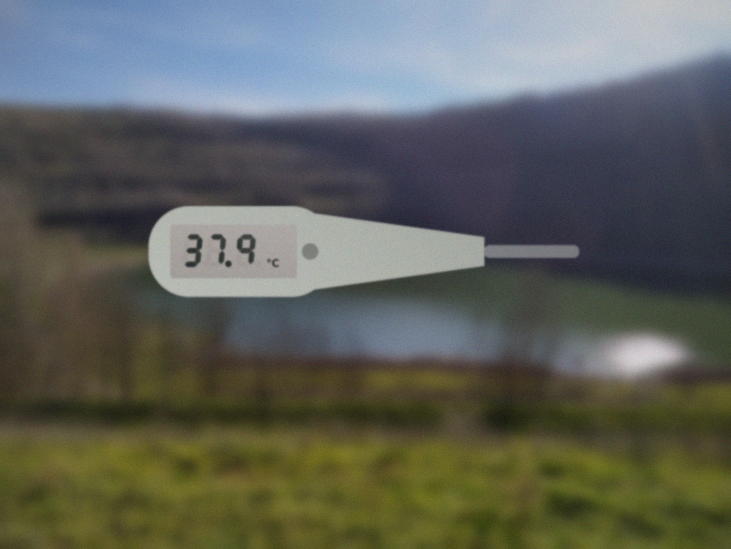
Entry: °C 37.9
